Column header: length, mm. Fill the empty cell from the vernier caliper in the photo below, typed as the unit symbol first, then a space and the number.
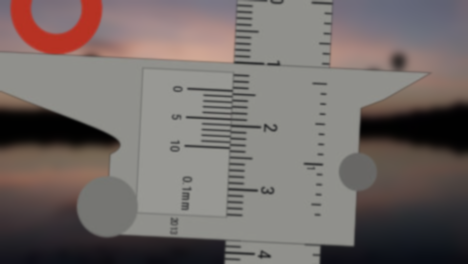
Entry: mm 14.5
